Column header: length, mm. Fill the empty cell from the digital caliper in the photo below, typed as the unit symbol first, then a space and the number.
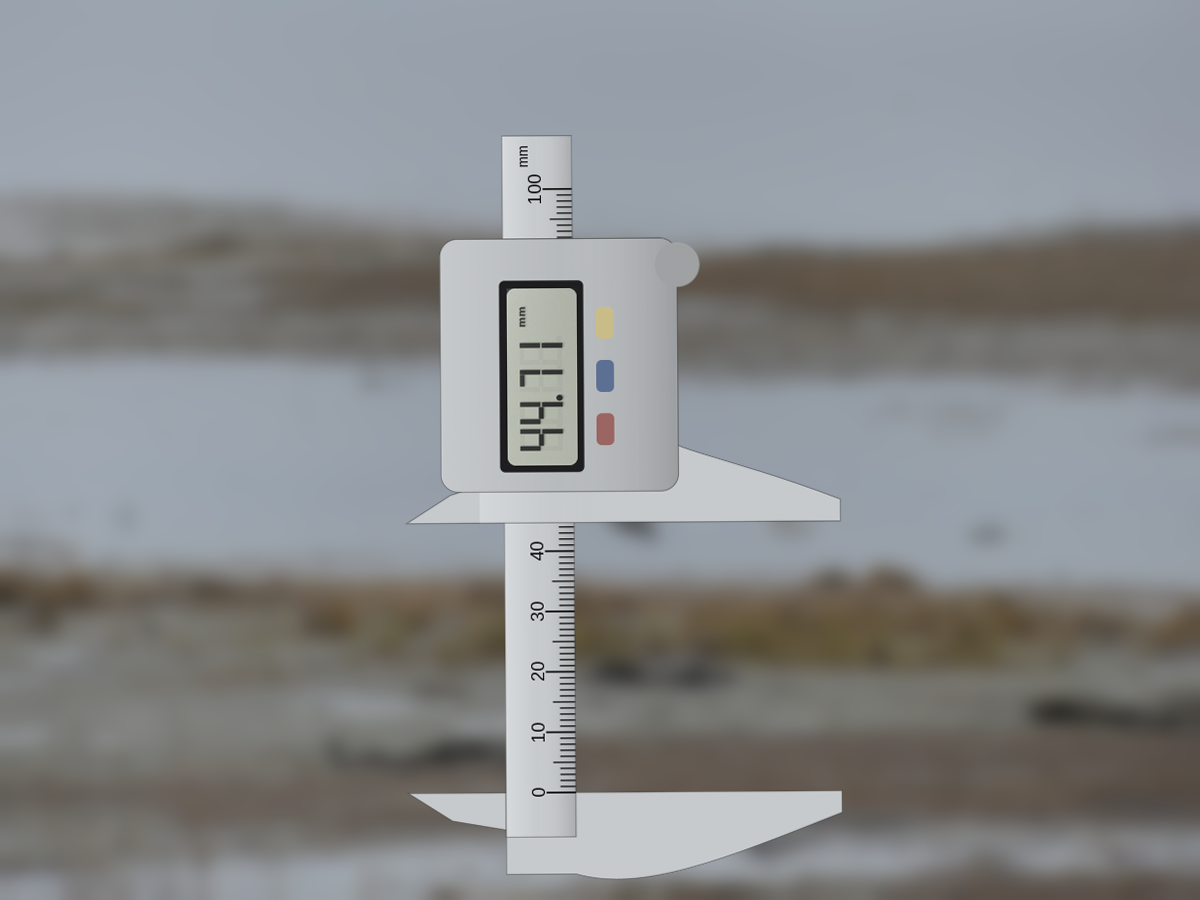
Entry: mm 44.71
